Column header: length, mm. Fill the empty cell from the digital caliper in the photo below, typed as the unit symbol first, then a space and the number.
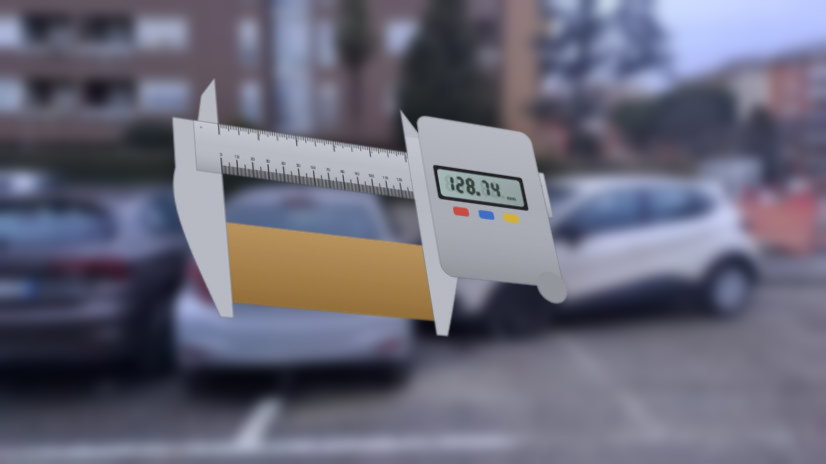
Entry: mm 128.74
